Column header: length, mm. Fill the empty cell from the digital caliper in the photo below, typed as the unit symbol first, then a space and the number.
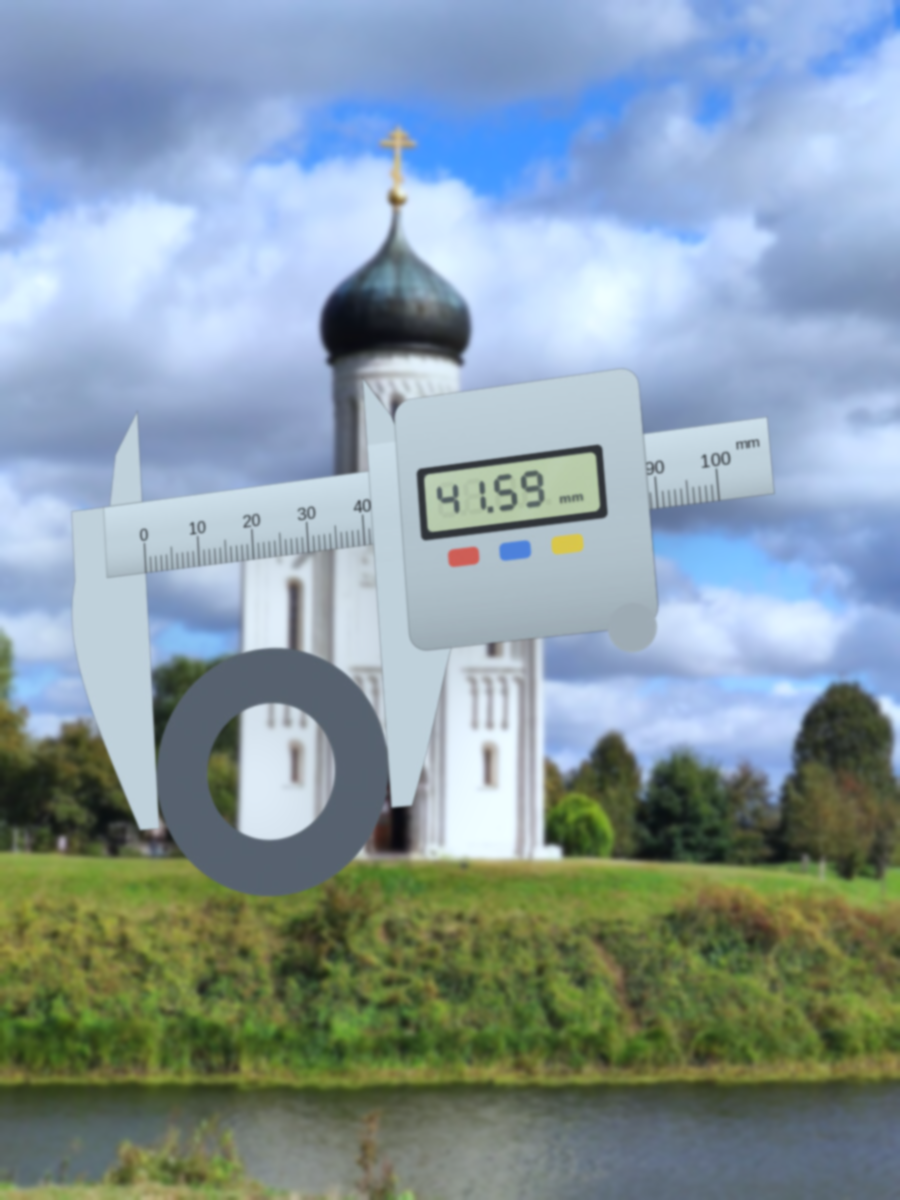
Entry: mm 41.59
